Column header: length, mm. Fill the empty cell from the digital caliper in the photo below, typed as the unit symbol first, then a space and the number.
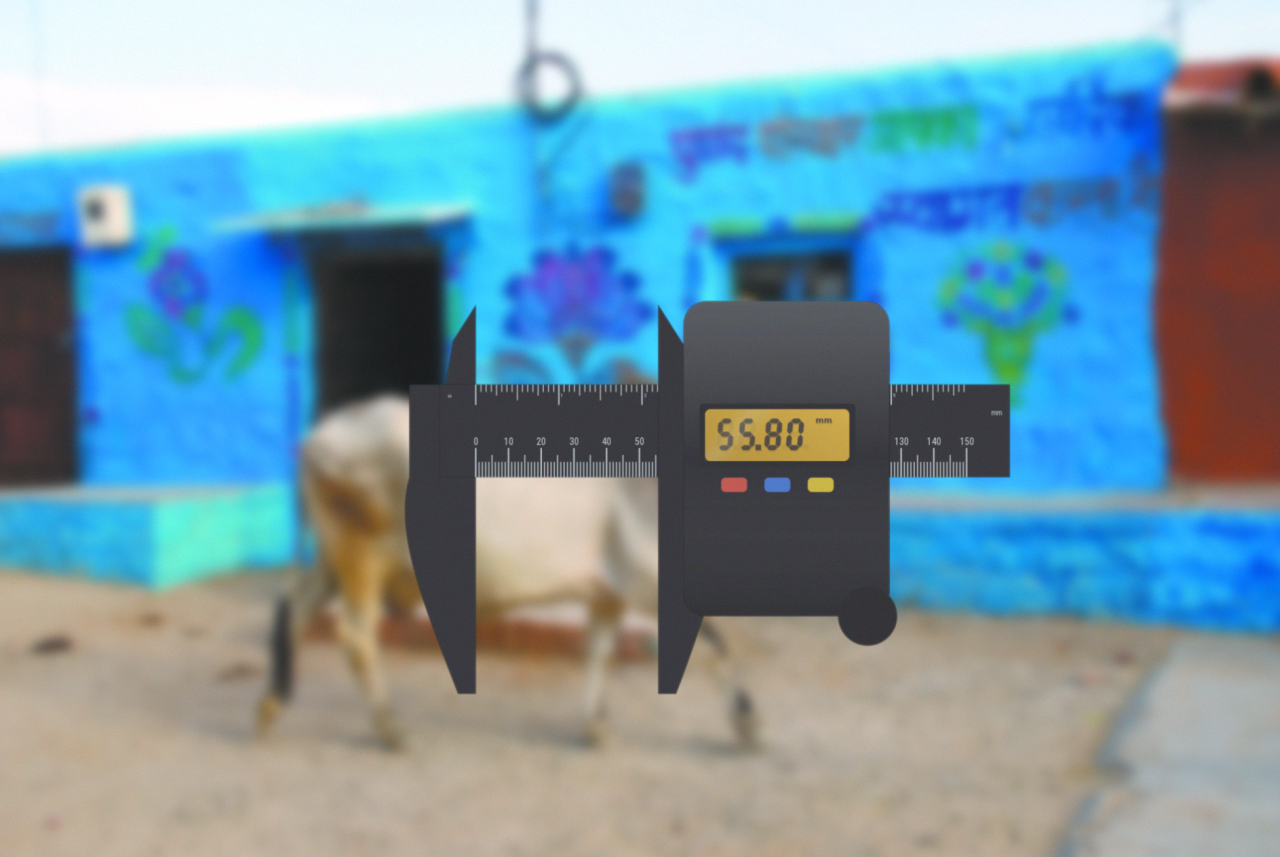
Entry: mm 55.80
